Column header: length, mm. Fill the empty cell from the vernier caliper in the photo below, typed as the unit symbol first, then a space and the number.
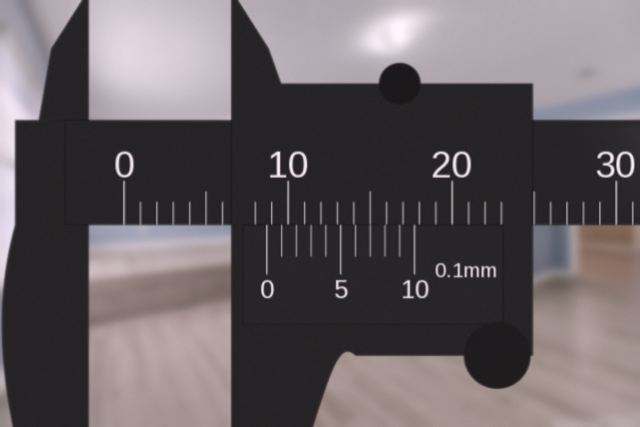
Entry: mm 8.7
